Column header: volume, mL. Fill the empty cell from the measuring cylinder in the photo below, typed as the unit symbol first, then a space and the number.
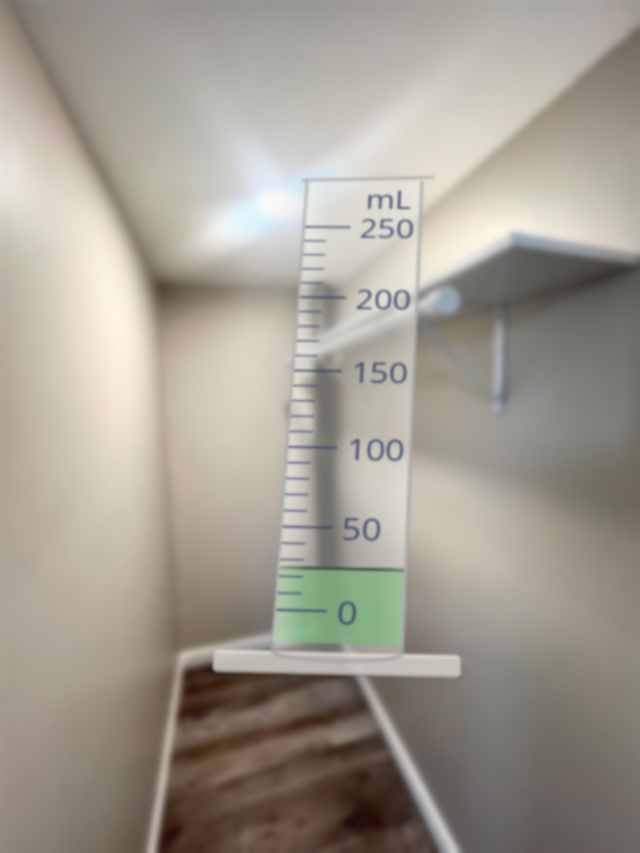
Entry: mL 25
